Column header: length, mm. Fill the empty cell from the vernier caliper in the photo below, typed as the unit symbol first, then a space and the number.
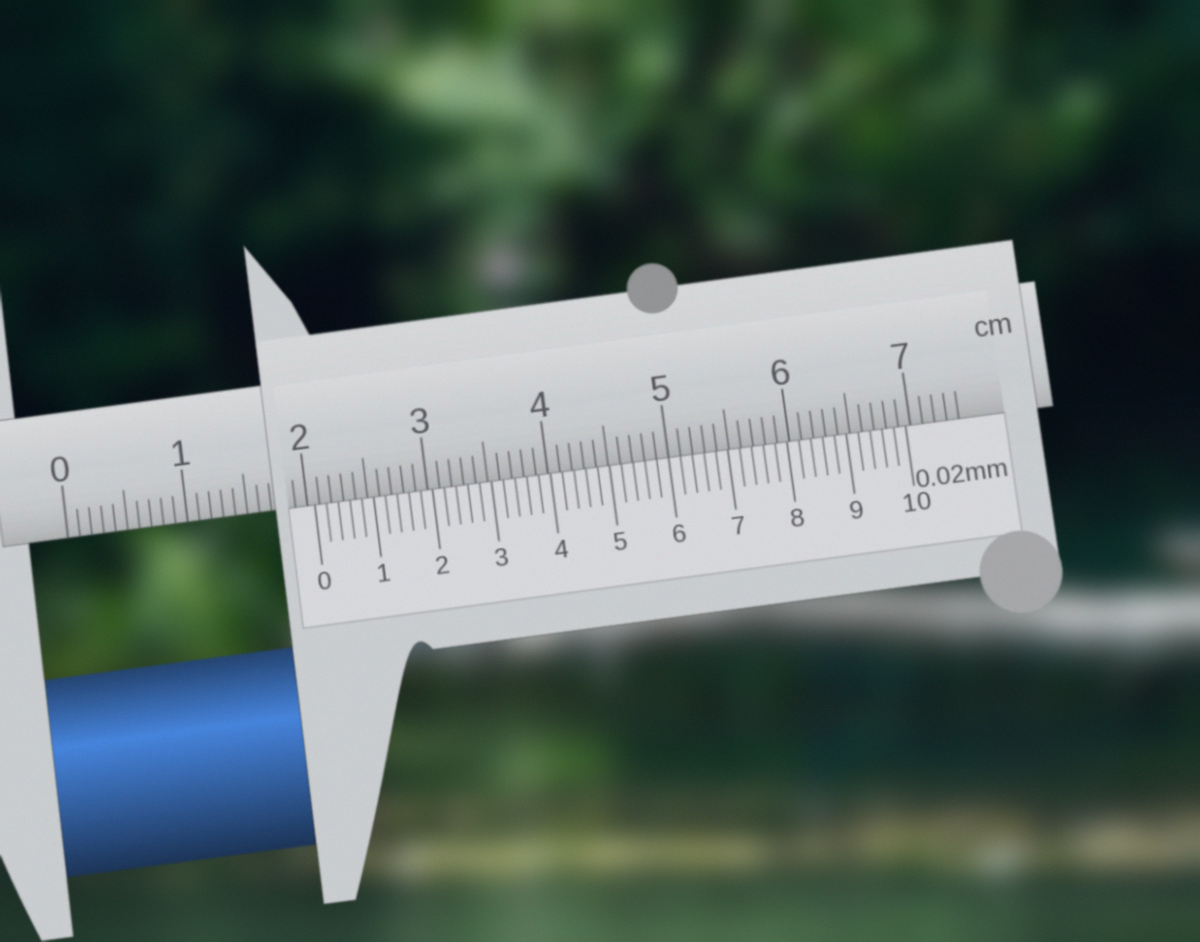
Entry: mm 20.6
